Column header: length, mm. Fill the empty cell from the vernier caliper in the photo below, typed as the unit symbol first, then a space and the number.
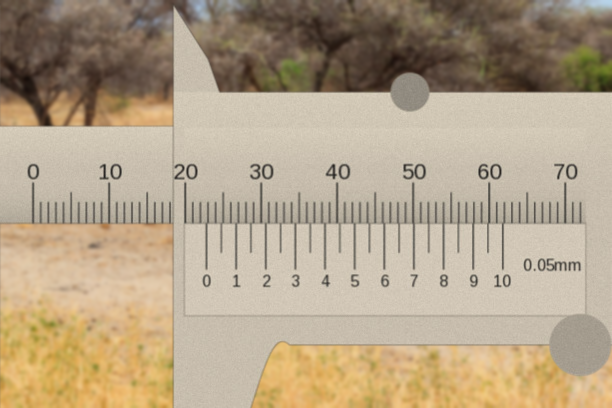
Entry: mm 22.8
